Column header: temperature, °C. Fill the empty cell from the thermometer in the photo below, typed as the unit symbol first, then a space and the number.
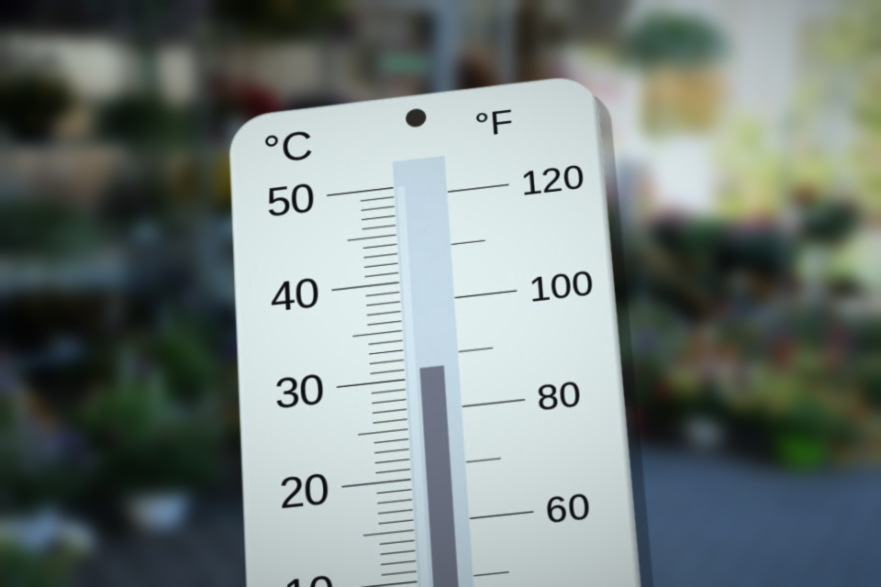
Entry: °C 31
